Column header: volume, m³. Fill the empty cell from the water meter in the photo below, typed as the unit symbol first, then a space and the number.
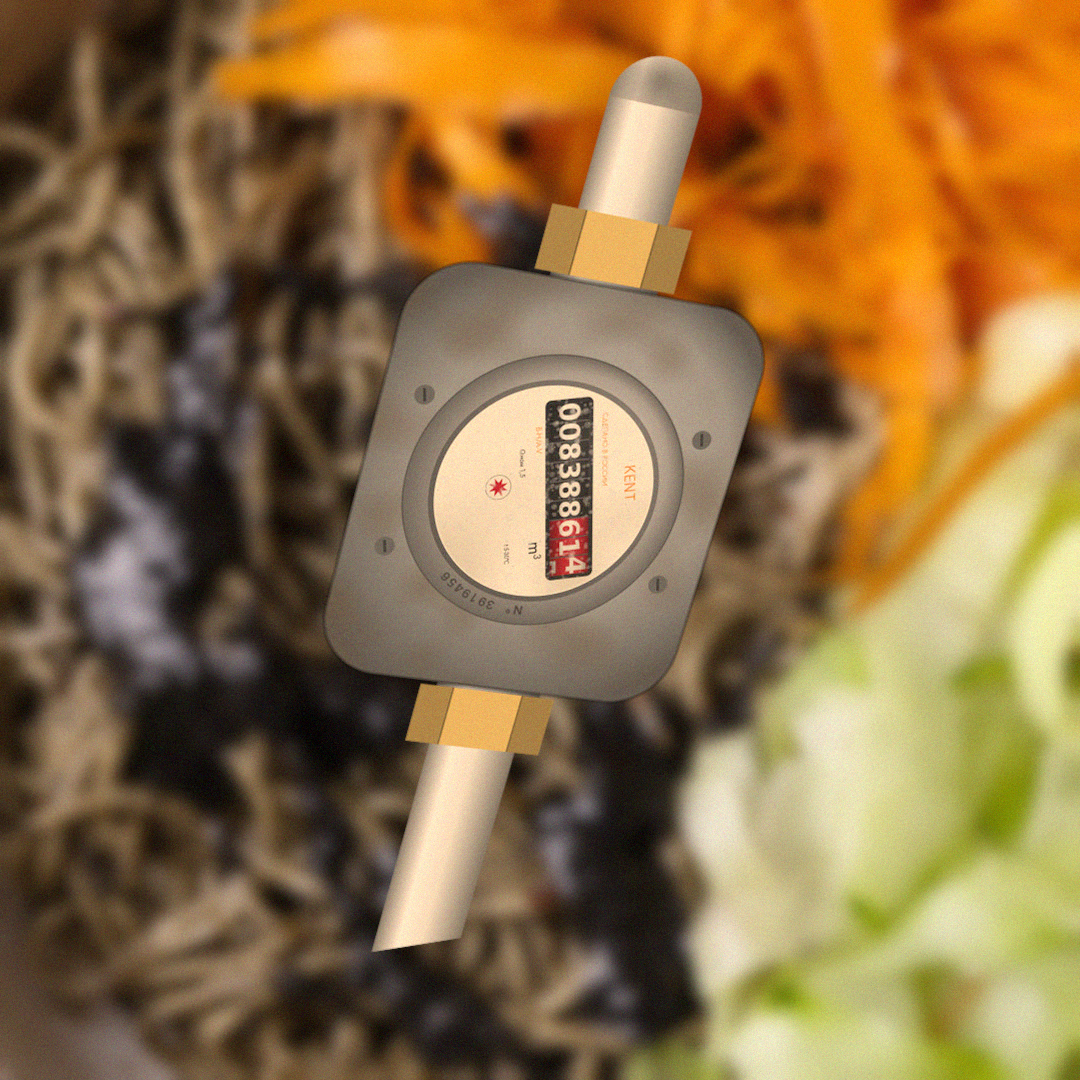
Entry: m³ 8388.614
